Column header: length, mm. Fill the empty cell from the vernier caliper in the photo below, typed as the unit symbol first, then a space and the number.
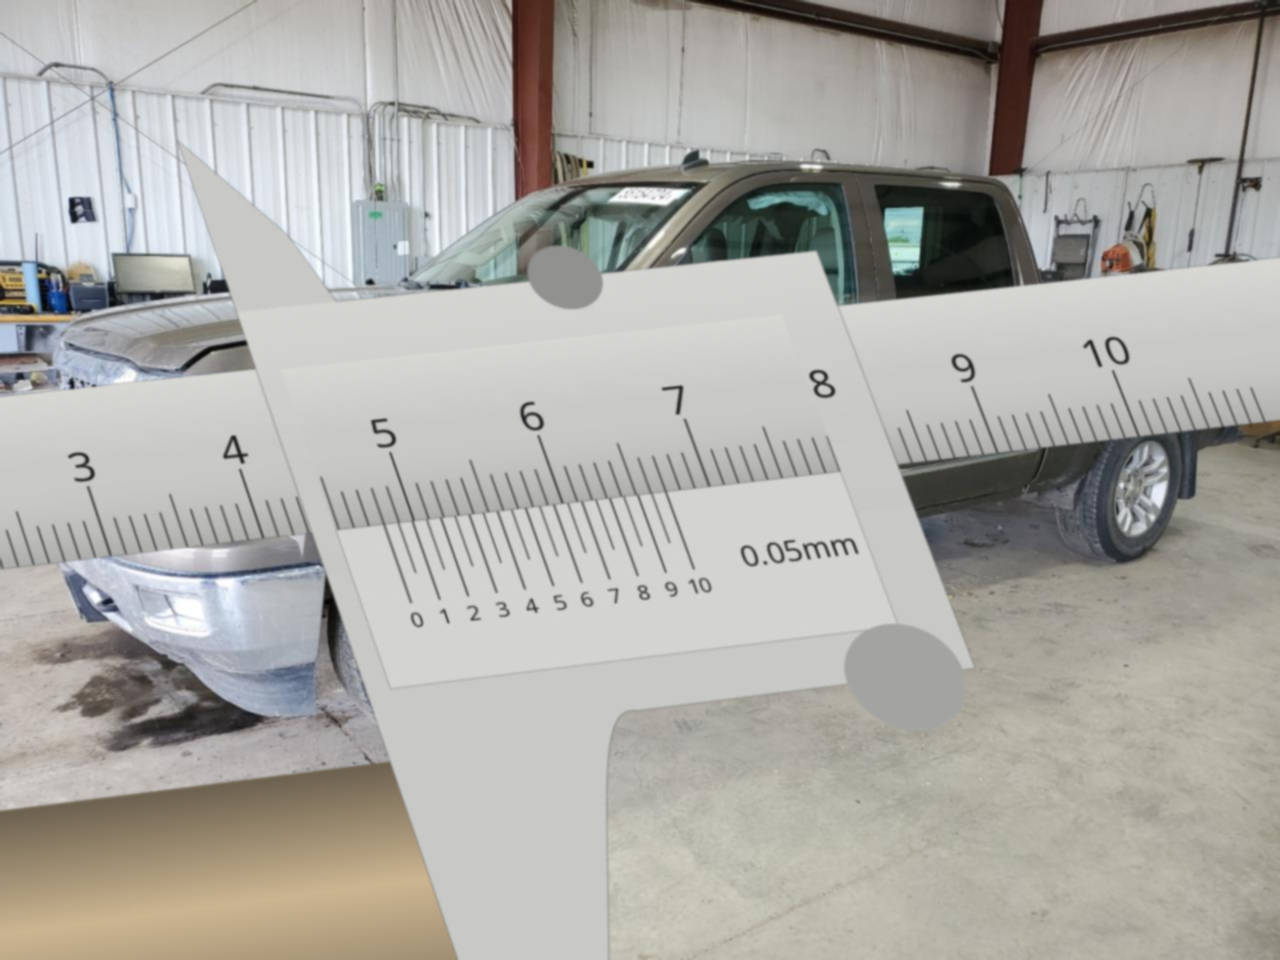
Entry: mm 48.0
